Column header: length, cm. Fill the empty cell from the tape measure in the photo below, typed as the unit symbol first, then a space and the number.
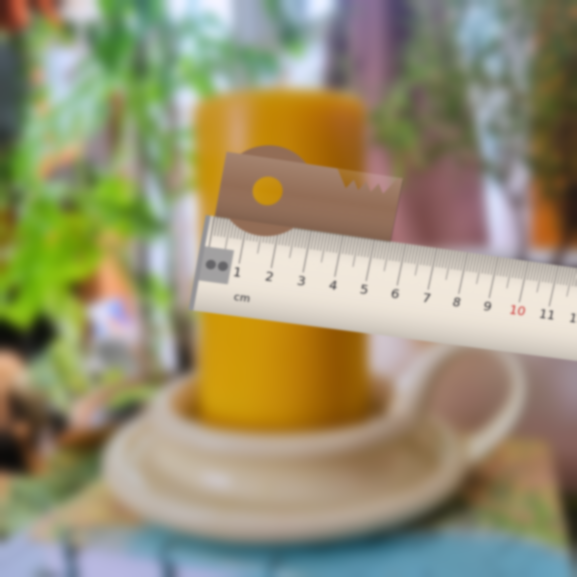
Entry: cm 5.5
